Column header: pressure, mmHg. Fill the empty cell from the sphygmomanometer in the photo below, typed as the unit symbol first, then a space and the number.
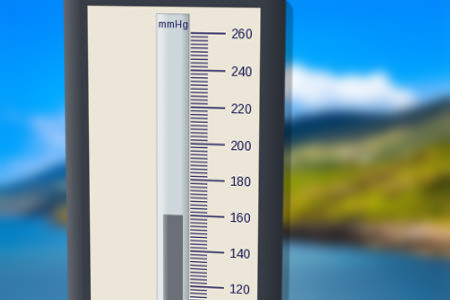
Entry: mmHg 160
